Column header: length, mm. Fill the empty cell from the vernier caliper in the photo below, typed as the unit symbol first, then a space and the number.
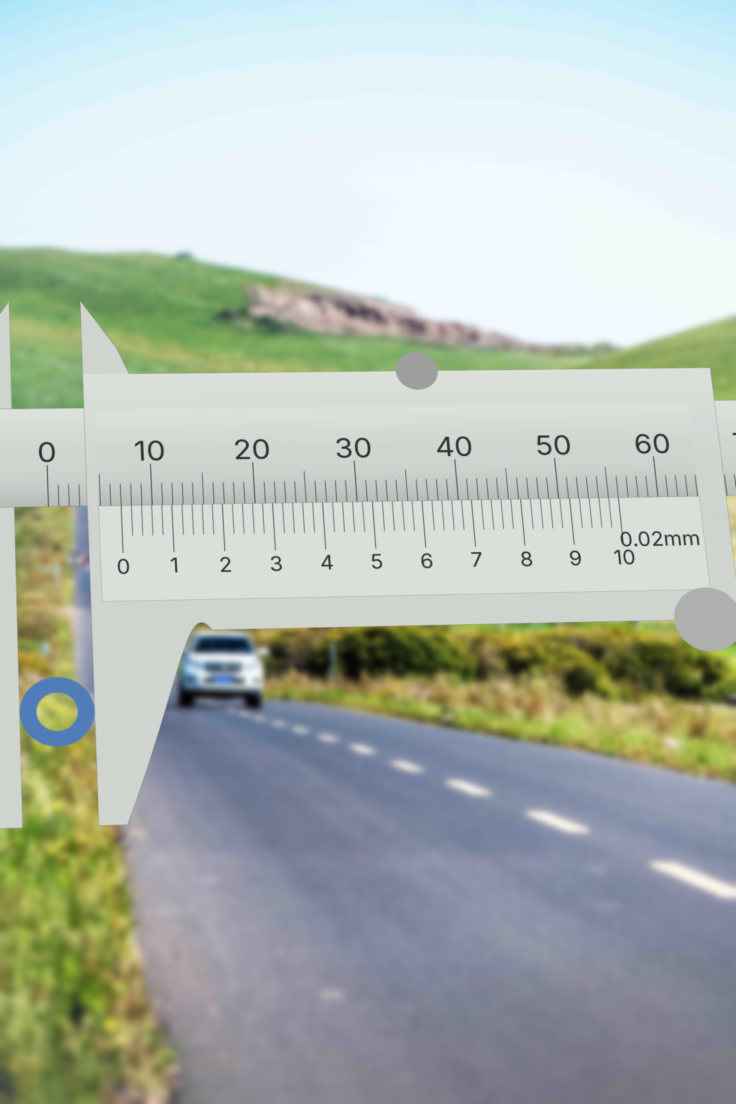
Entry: mm 7.0
